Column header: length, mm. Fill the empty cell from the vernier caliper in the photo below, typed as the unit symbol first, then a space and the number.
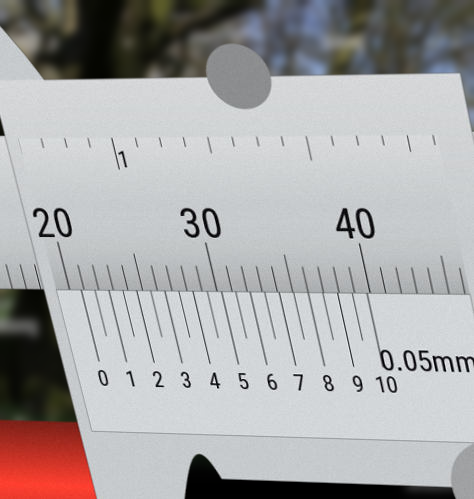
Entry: mm 20.8
